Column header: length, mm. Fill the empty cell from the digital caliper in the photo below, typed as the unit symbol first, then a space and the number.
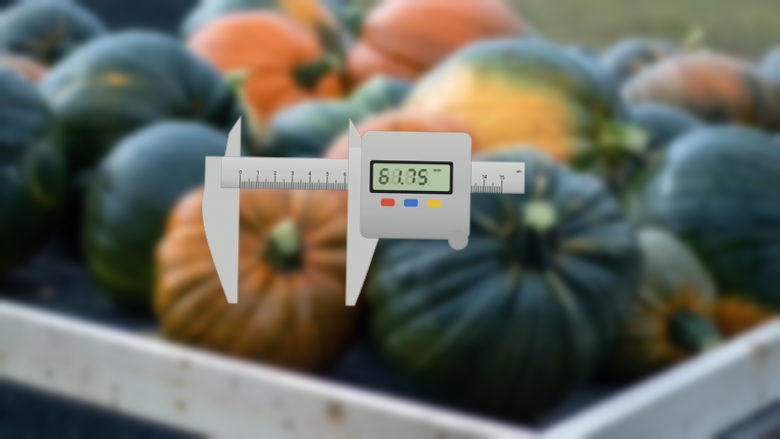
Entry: mm 61.75
